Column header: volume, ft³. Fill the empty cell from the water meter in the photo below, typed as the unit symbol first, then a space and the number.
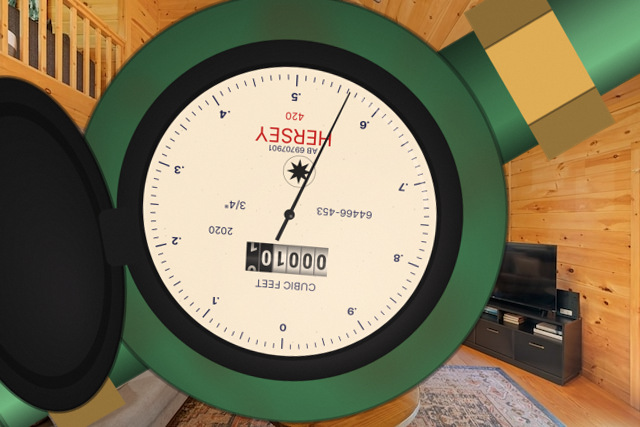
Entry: ft³ 100.56
